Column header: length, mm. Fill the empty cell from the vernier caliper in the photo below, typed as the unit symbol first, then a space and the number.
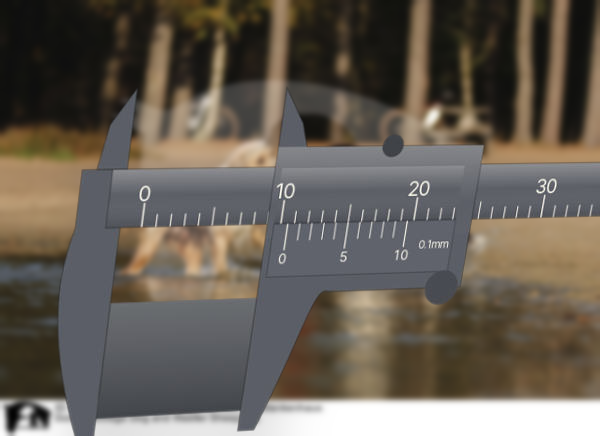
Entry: mm 10.5
